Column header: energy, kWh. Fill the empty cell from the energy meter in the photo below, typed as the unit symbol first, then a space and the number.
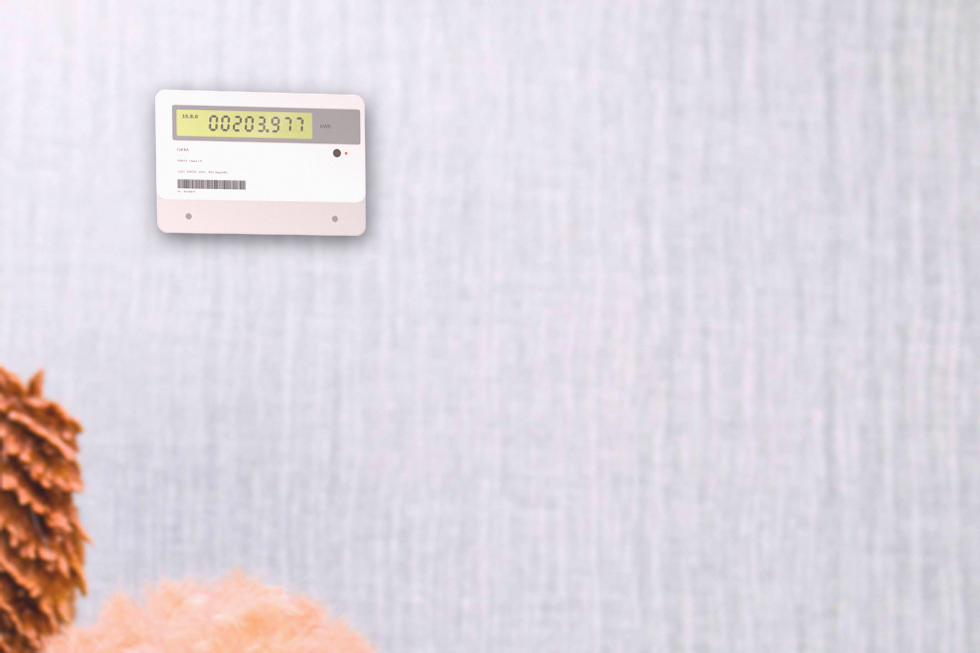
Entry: kWh 203.977
